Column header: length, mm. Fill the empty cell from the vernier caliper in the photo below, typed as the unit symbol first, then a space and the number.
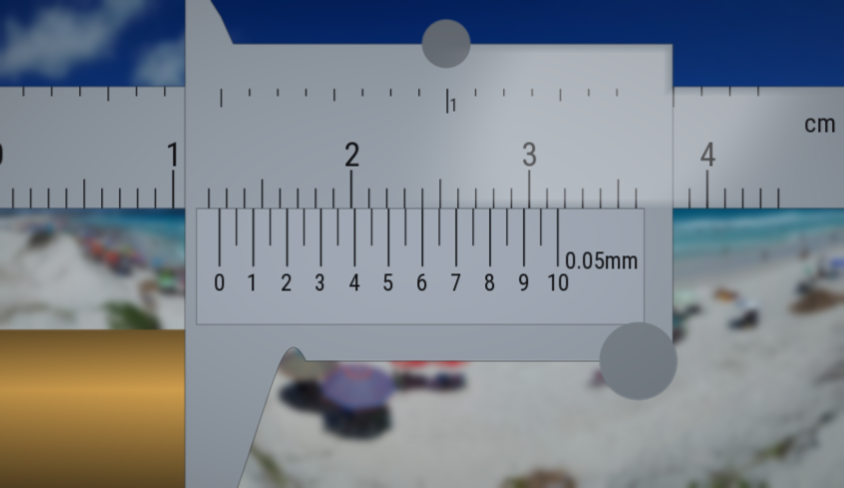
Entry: mm 12.6
